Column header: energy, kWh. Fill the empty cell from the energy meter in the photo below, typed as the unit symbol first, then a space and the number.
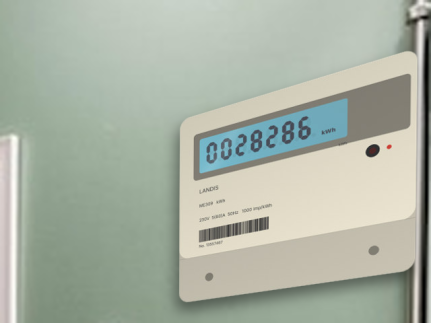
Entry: kWh 28286
